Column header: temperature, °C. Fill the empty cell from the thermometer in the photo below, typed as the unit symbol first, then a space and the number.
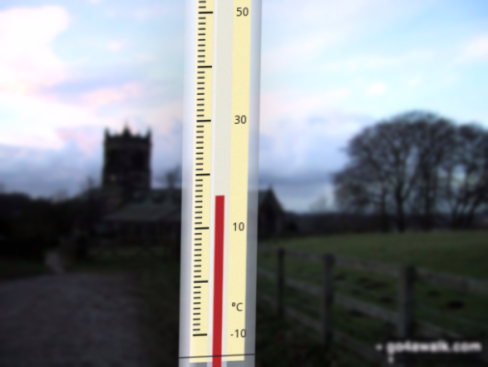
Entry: °C 16
